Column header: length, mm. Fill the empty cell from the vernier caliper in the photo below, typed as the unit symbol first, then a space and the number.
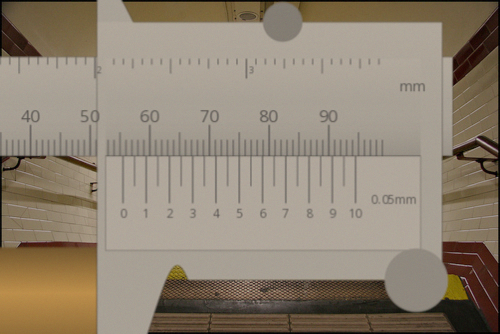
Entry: mm 55.5
